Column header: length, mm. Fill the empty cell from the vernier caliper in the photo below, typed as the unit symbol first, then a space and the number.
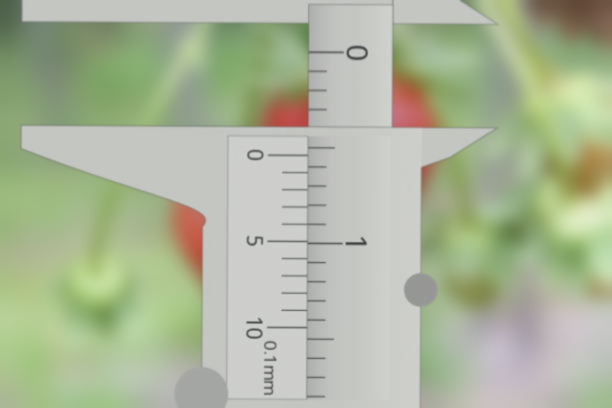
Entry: mm 5.4
